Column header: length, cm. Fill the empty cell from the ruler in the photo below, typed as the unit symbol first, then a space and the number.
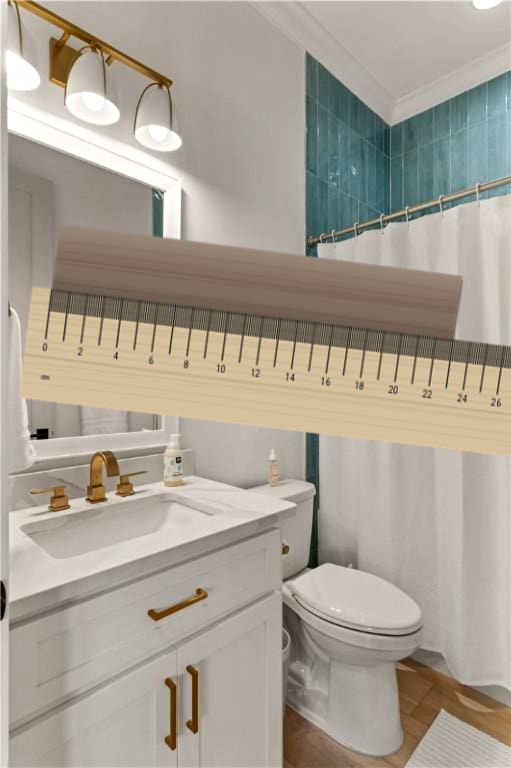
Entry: cm 23
